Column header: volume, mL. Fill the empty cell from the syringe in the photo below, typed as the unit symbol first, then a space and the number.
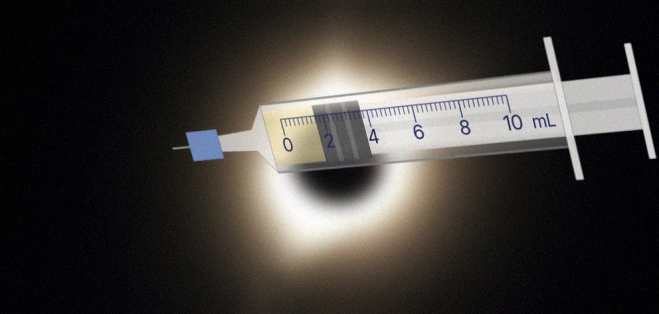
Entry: mL 1.6
